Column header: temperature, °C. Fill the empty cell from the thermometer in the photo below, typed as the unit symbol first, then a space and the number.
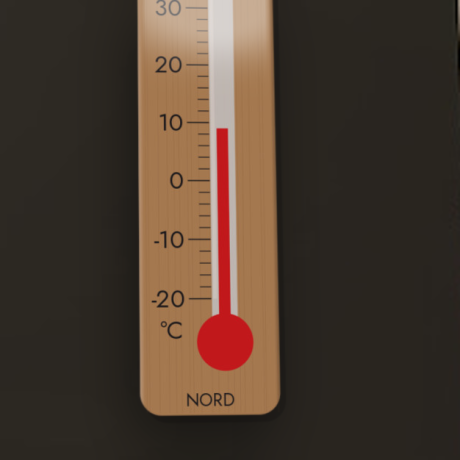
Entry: °C 9
